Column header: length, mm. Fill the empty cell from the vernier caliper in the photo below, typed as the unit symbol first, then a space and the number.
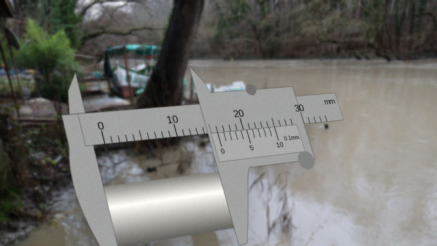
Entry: mm 16.0
